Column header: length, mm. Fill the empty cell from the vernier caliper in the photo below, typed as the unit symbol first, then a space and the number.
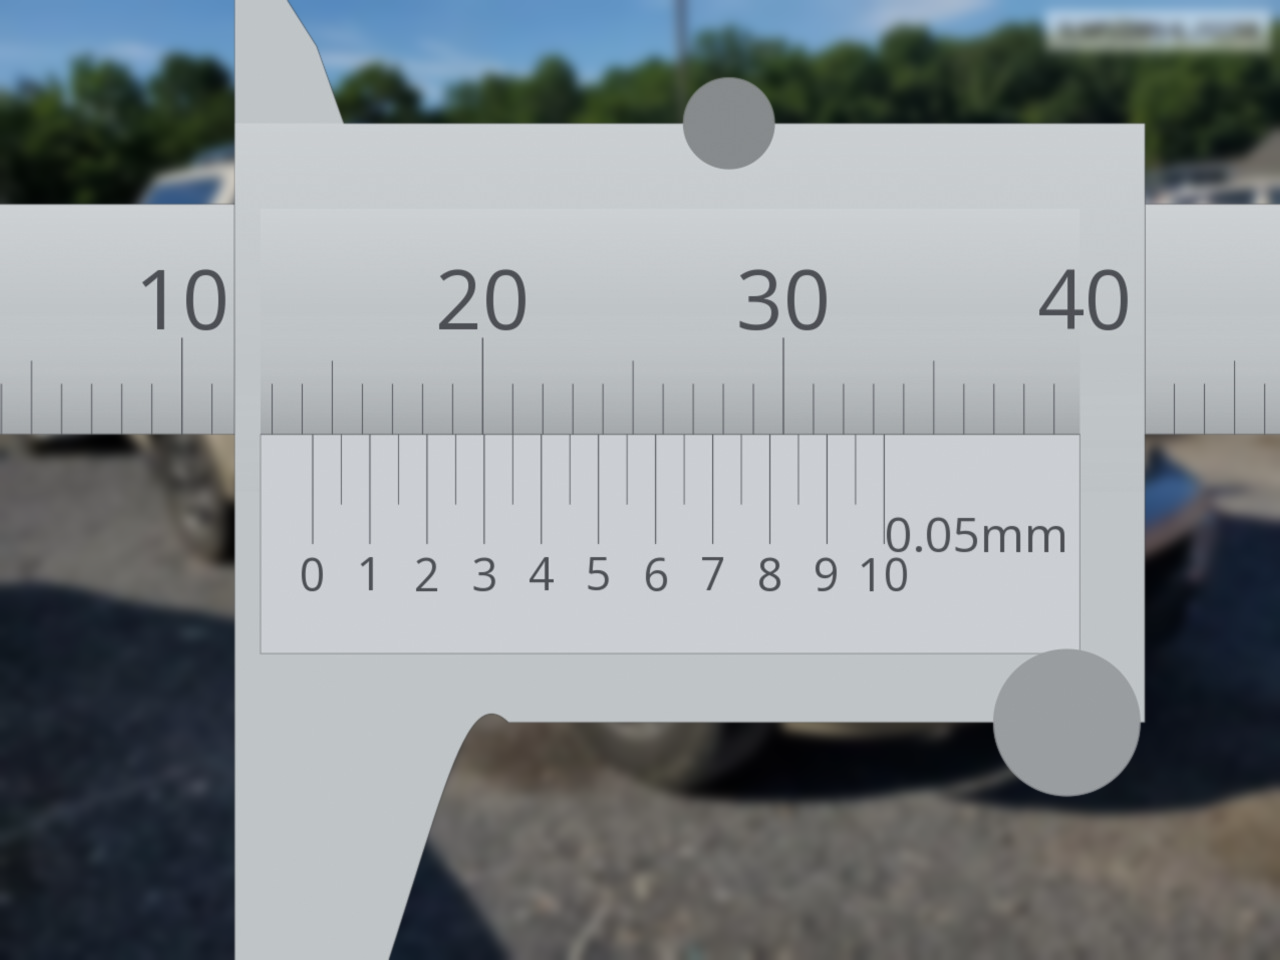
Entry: mm 14.35
